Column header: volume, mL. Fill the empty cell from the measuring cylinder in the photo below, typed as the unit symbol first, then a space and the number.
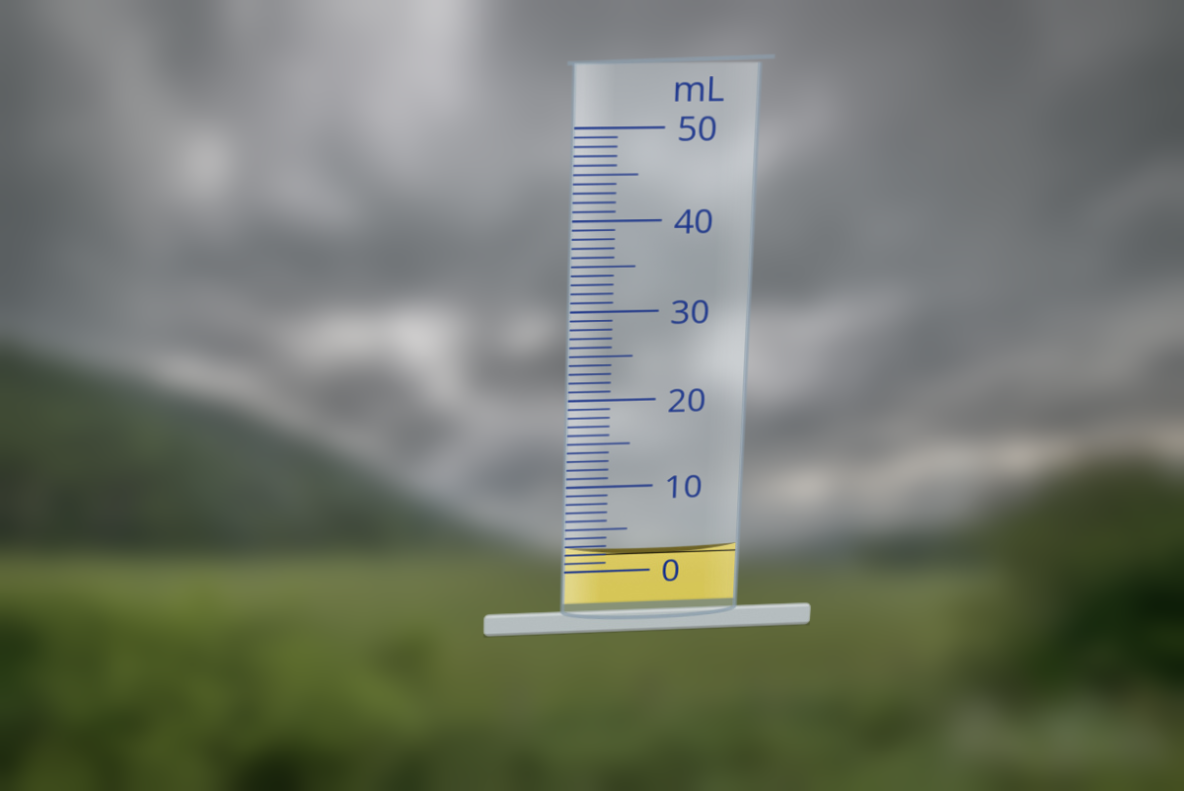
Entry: mL 2
